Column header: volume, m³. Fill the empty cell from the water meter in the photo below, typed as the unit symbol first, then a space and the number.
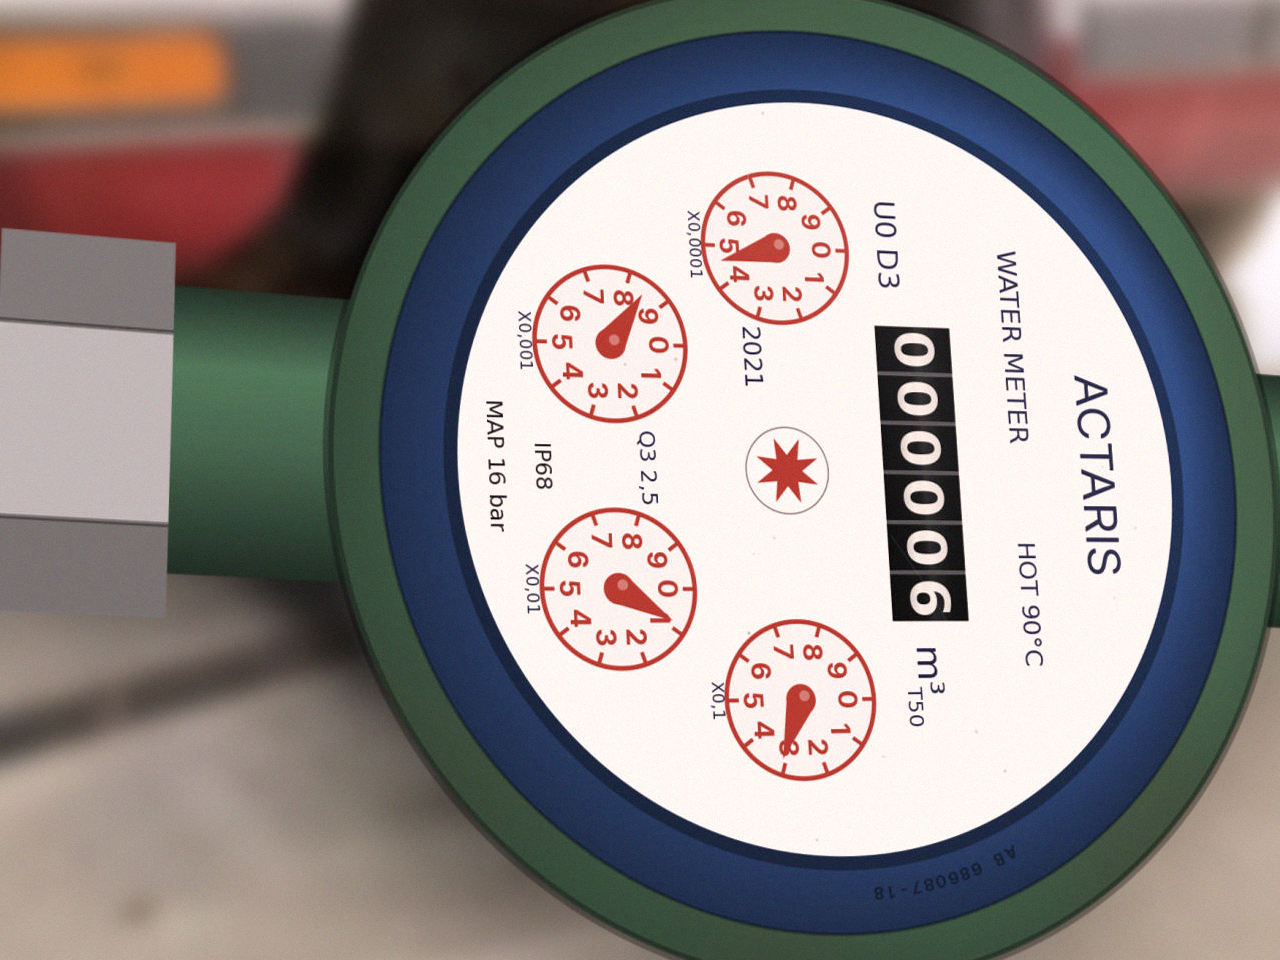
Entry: m³ 6.3084
